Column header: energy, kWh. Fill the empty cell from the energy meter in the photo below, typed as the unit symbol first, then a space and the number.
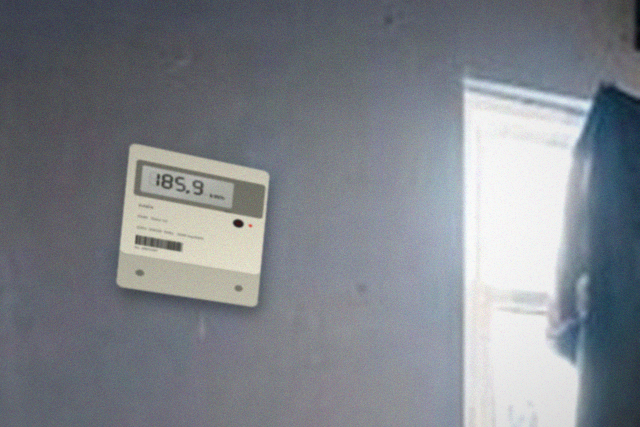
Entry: kWh 185.9
